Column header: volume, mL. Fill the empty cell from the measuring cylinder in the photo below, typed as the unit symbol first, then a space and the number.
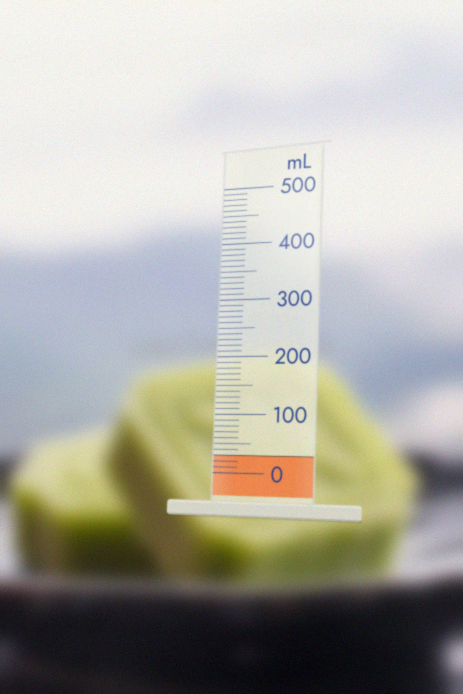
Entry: mL 30
